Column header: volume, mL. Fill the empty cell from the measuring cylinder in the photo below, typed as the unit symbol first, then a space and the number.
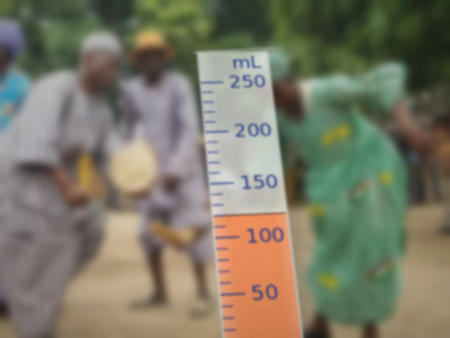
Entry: mL 120
